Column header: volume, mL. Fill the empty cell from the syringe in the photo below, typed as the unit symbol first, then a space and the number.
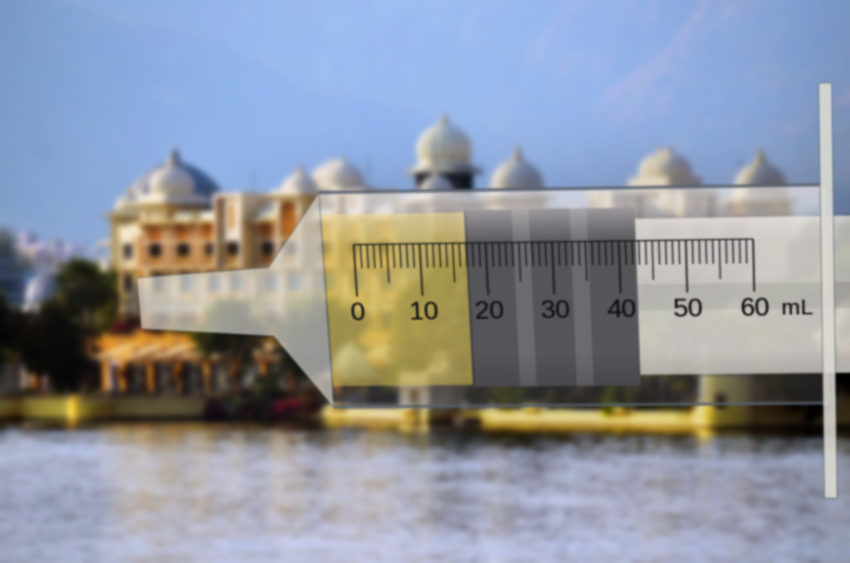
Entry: mL 17
